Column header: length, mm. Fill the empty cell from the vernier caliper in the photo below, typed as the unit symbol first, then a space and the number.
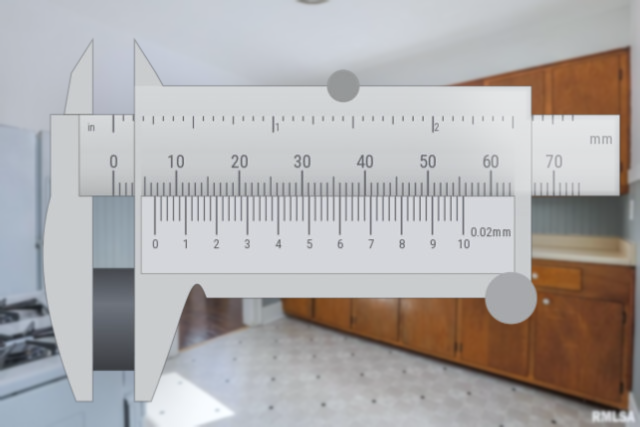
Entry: mm 6.6
